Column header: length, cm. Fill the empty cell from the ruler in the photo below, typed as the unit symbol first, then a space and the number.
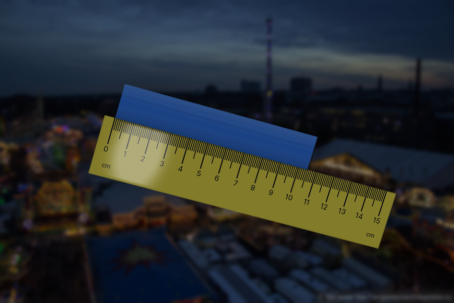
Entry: cm 10.5
